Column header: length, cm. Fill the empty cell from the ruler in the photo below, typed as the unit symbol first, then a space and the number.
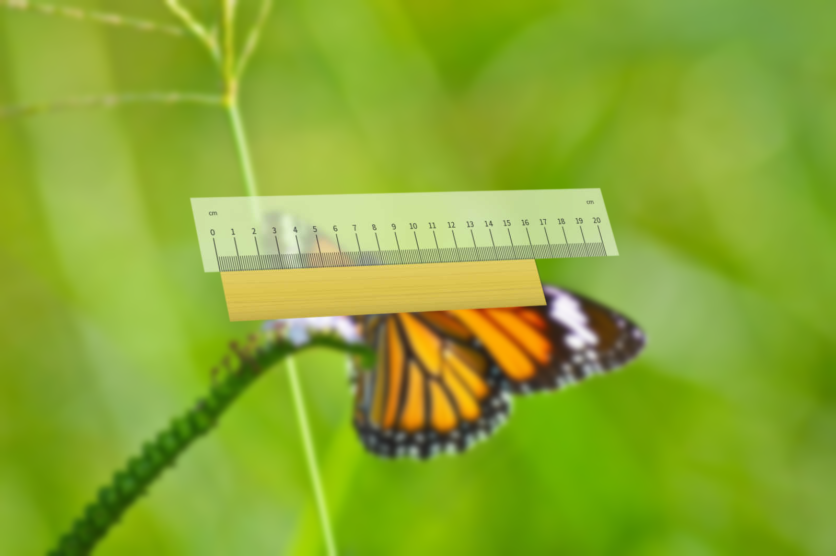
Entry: cm 16
